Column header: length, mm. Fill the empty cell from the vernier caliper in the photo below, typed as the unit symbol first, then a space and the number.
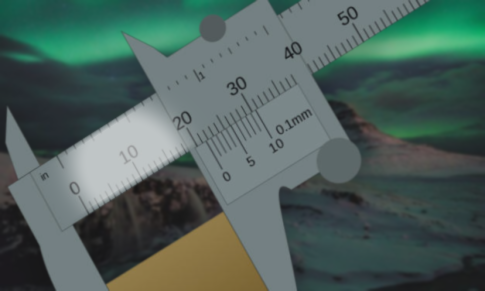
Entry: mm 21.6
